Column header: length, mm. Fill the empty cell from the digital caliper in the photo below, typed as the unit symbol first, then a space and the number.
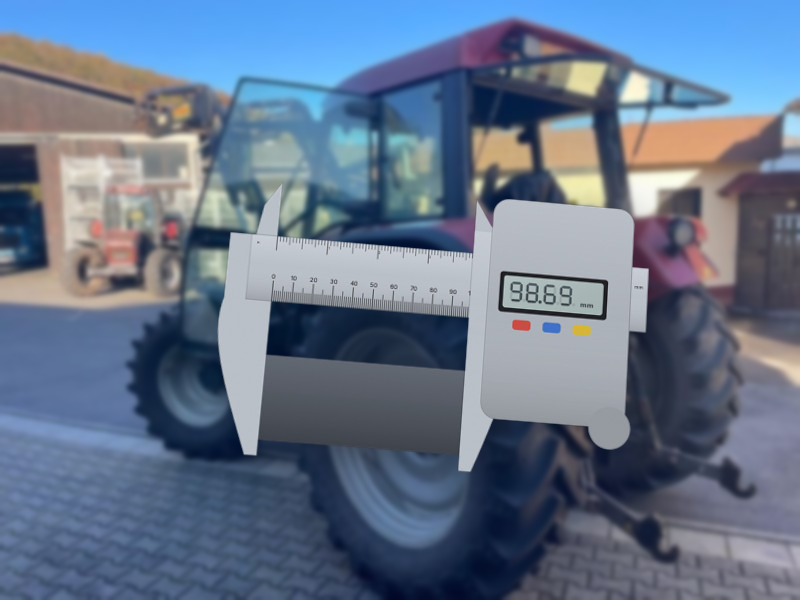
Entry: mm 98.69
